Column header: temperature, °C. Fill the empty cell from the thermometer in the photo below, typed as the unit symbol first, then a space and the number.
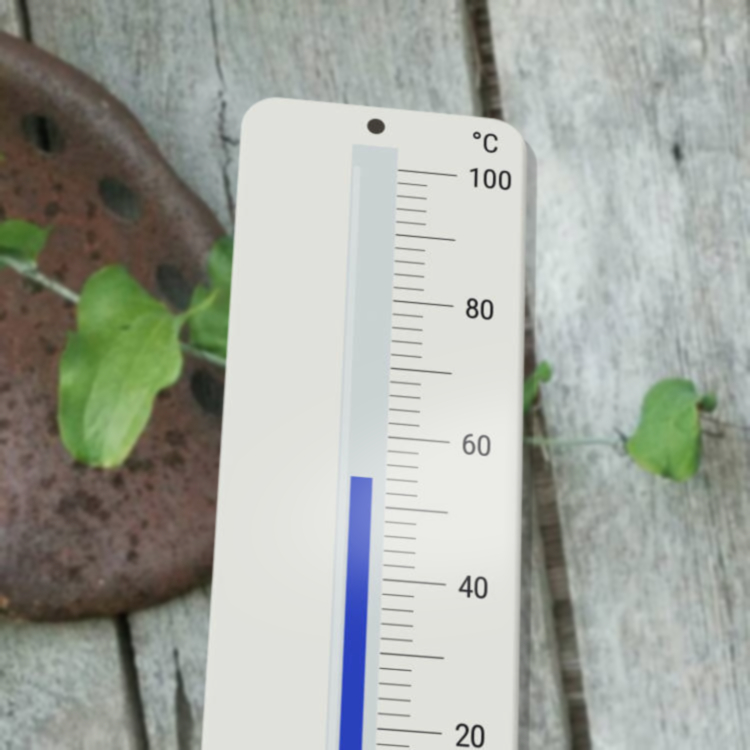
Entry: °C 54
